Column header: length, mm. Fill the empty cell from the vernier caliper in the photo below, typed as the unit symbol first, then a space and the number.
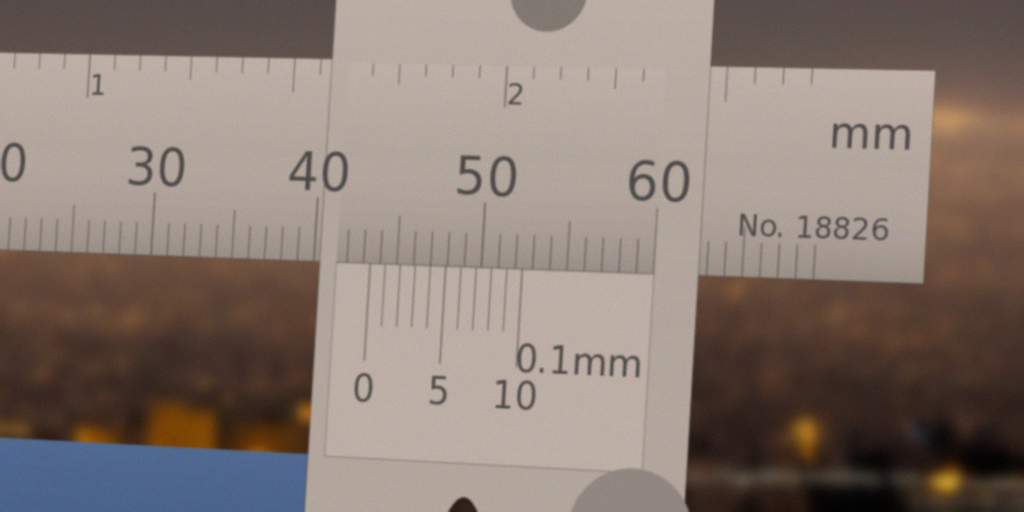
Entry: mm 43.4
